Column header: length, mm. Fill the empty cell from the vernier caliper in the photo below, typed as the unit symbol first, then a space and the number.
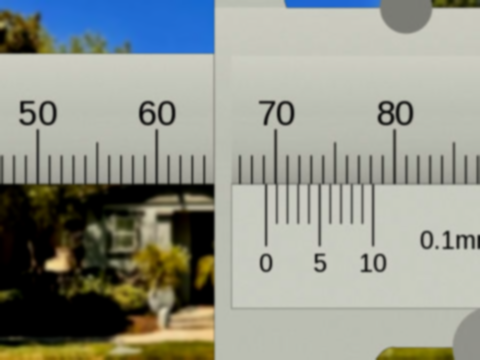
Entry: mm 69.2
